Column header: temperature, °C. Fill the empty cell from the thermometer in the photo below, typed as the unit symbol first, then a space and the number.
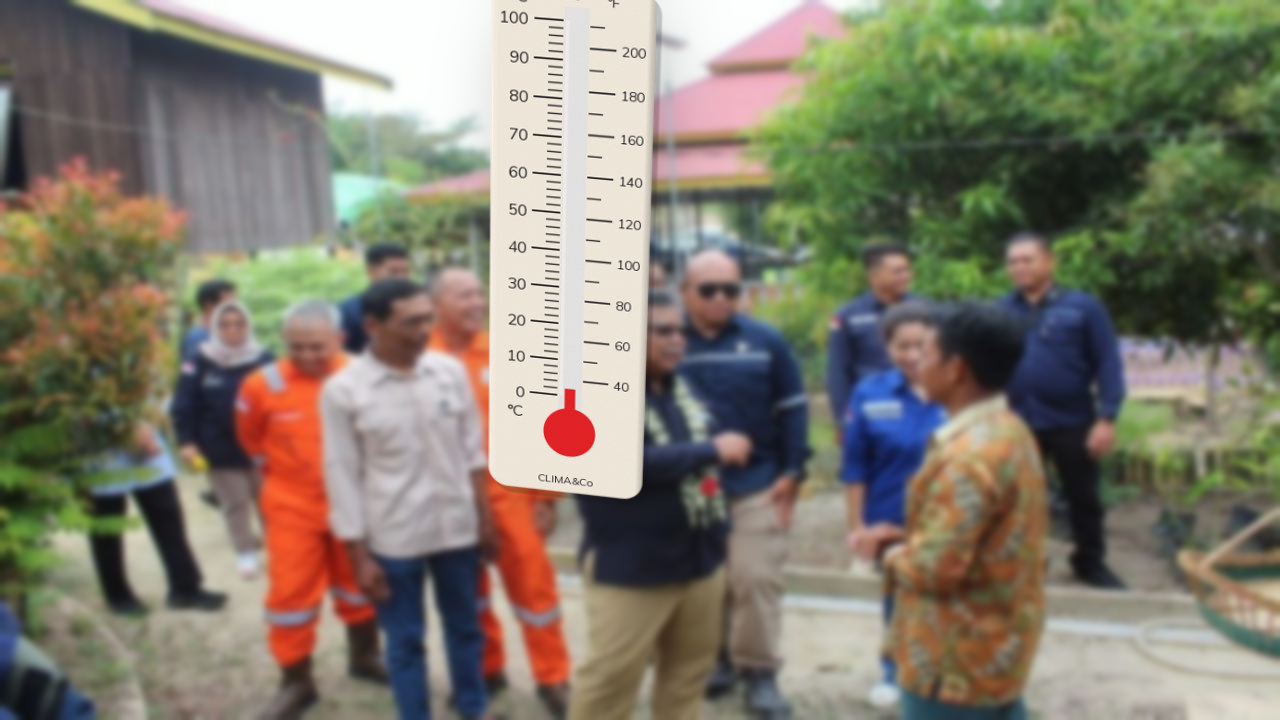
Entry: °C 2
